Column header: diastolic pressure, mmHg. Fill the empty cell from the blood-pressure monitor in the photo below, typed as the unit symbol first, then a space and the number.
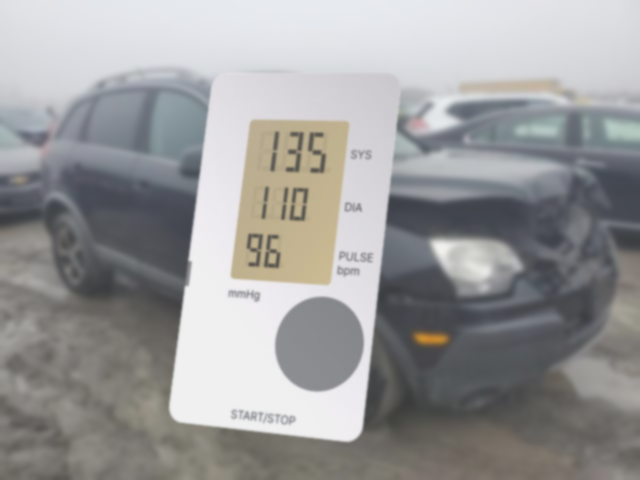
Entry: mmHg 110
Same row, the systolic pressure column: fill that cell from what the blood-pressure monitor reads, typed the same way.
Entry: mmHg 135
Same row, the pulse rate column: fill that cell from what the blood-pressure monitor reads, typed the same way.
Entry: bpm 96
